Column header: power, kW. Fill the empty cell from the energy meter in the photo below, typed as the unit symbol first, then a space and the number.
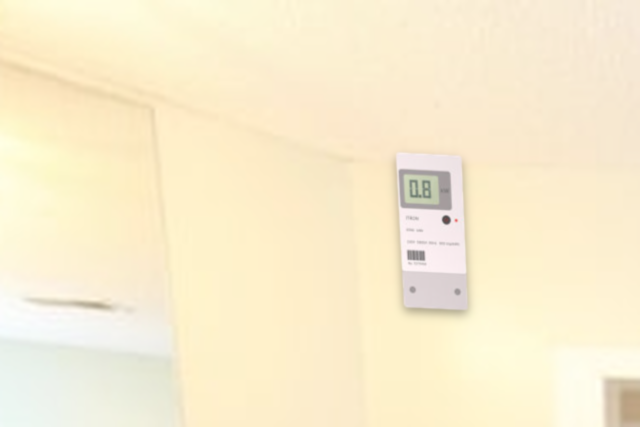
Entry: kW 0.8
